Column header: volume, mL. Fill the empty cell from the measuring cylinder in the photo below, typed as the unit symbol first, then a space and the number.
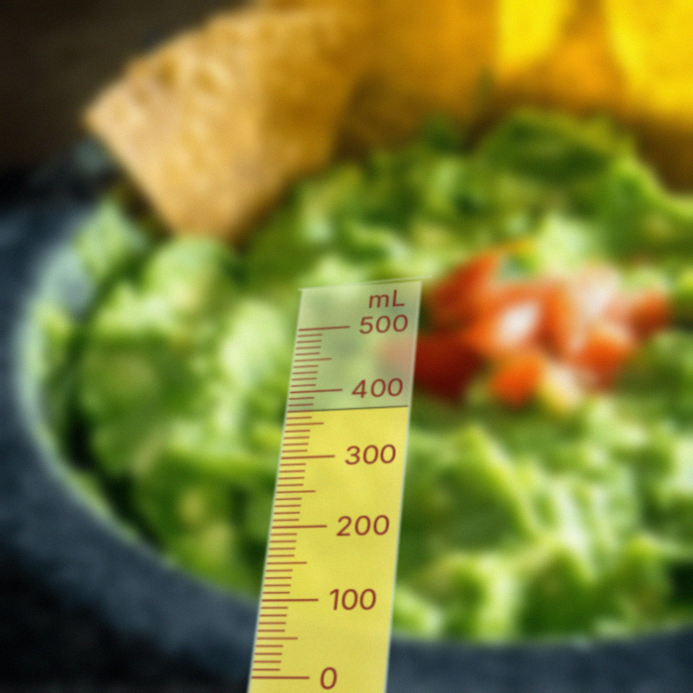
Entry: mL 370
